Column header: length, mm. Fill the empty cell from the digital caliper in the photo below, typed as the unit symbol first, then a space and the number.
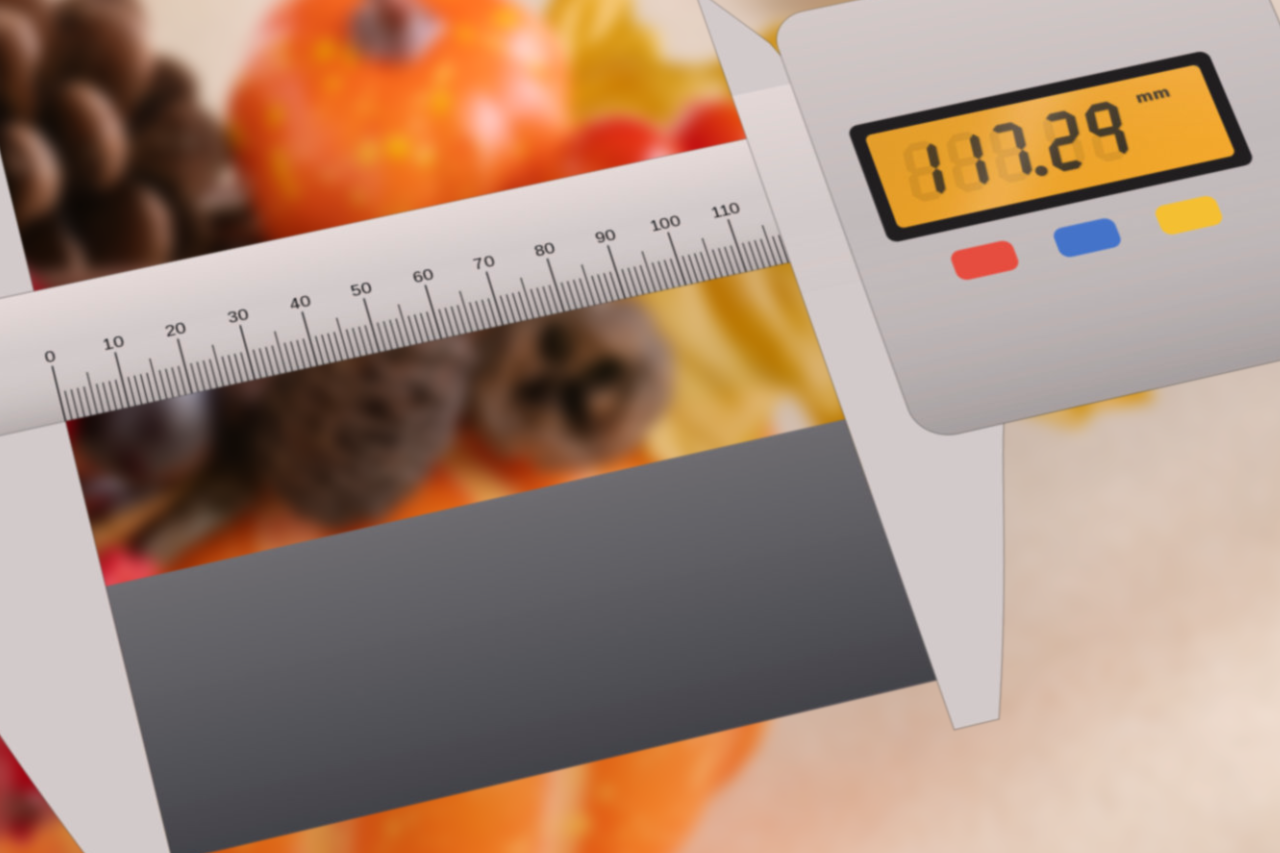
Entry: mm 117.29
